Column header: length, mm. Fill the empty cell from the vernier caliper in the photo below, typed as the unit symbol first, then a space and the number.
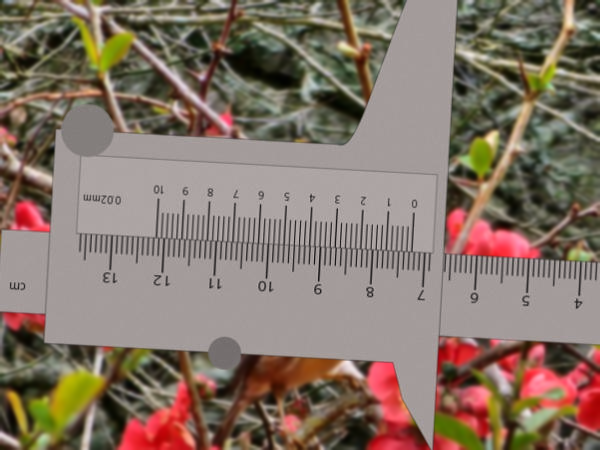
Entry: mm 72.5
